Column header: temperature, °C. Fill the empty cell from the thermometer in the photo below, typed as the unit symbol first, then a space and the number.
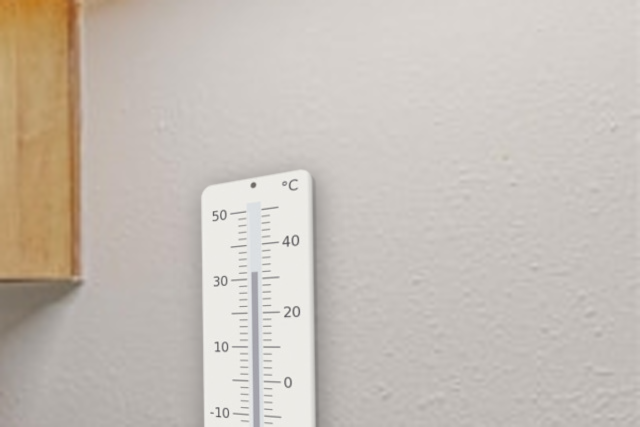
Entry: °C 32
